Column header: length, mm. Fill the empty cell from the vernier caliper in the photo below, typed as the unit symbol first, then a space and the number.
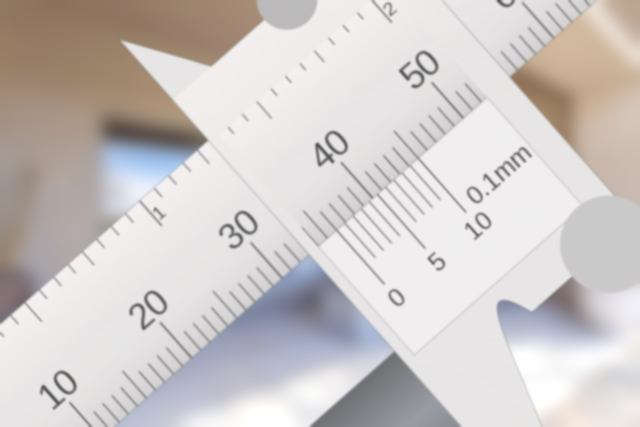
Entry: mm 36.0
